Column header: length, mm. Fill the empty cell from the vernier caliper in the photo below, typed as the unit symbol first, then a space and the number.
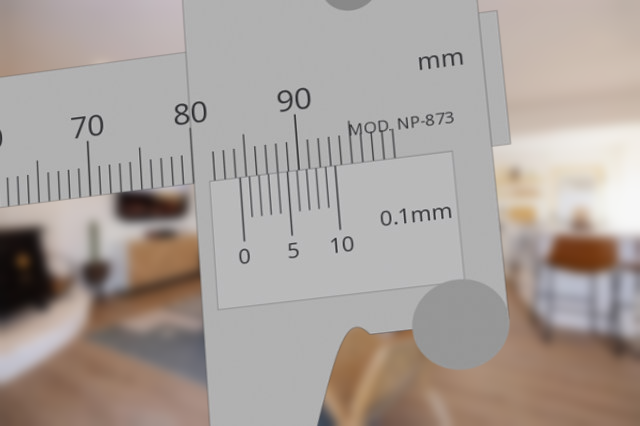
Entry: mm 84.4
